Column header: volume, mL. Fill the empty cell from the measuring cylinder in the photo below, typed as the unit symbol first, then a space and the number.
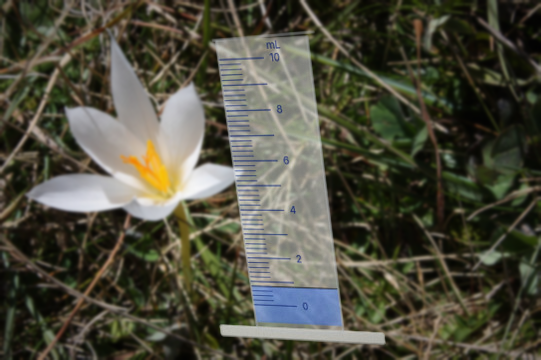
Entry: mL 0.8
